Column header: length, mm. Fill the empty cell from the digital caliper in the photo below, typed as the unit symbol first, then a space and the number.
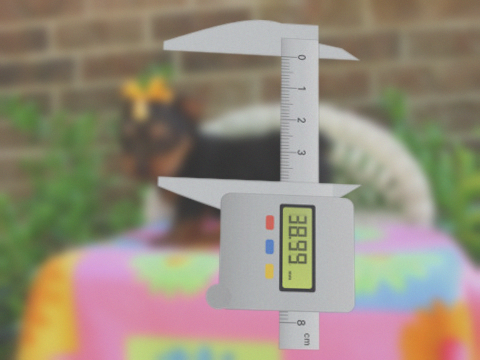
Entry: mm 38.99
